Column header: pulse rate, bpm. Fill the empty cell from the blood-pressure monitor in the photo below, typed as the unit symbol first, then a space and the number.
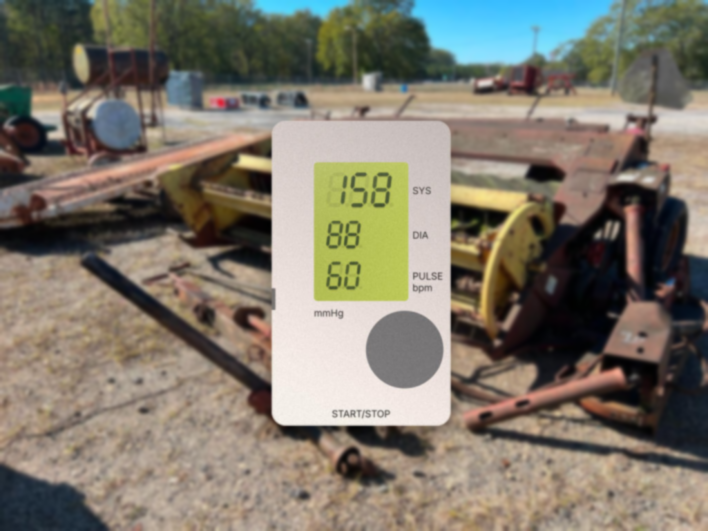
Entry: bpm 60
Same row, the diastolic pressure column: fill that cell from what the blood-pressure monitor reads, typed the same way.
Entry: mmHg 88
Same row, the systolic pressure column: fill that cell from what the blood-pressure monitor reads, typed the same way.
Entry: mmHg 158
